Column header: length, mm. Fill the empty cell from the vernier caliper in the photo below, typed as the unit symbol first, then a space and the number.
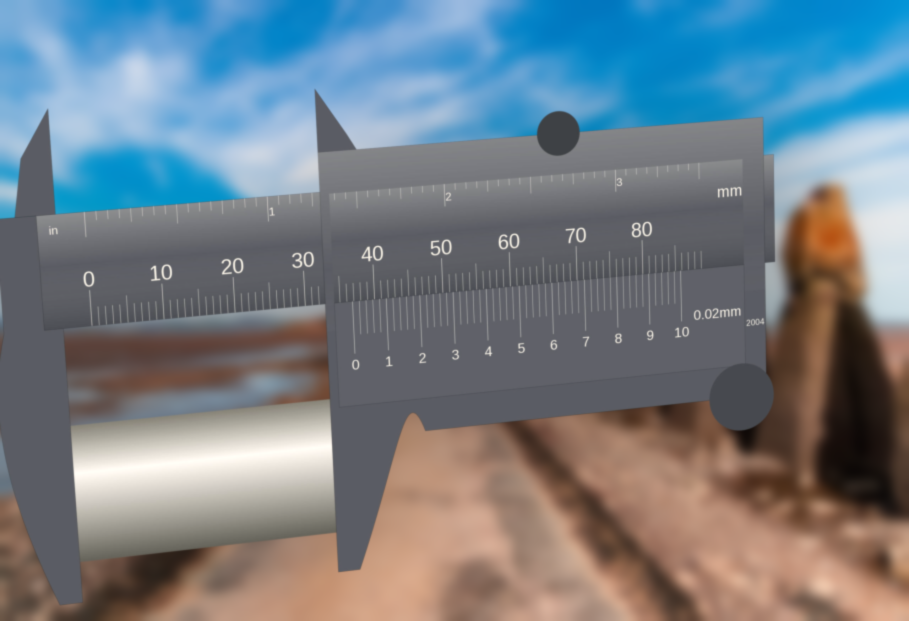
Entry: mm 36.8
